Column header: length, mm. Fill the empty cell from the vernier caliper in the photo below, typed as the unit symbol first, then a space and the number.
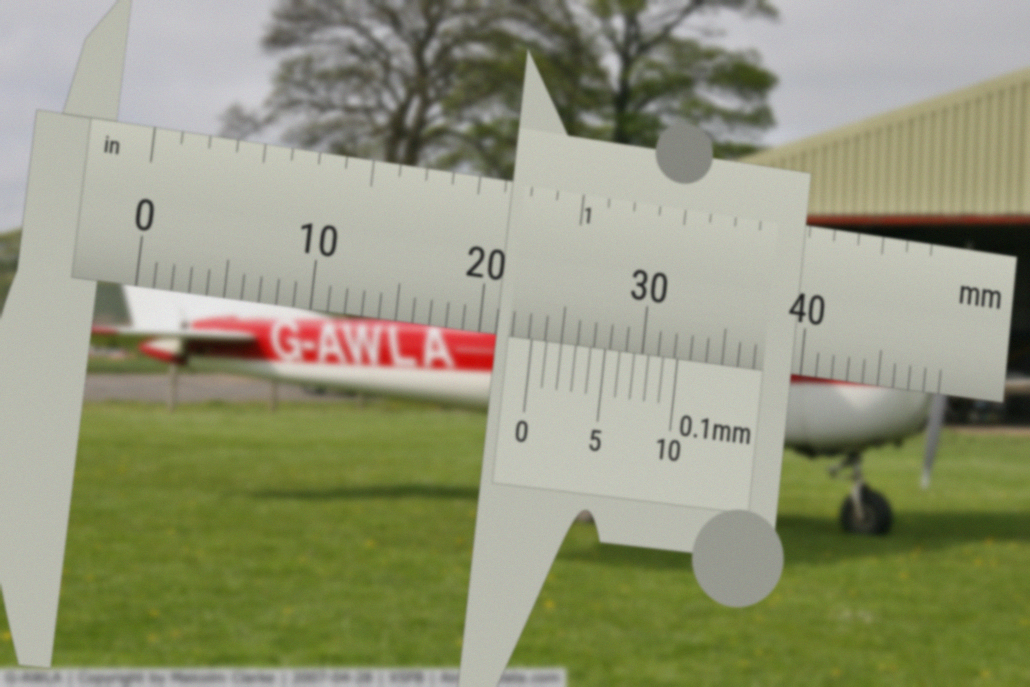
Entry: mm 23.2
